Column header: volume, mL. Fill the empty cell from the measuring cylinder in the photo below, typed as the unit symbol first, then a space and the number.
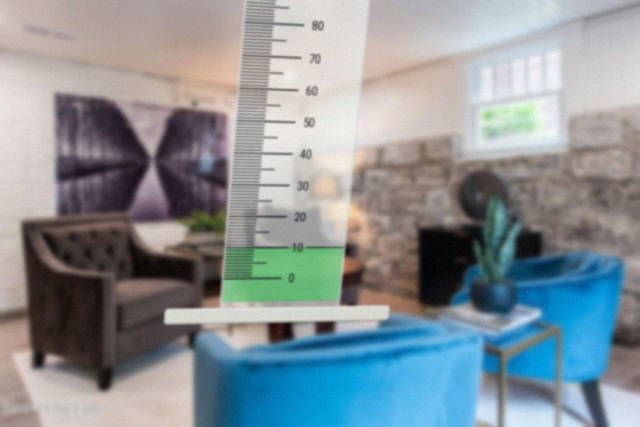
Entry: mL 10
